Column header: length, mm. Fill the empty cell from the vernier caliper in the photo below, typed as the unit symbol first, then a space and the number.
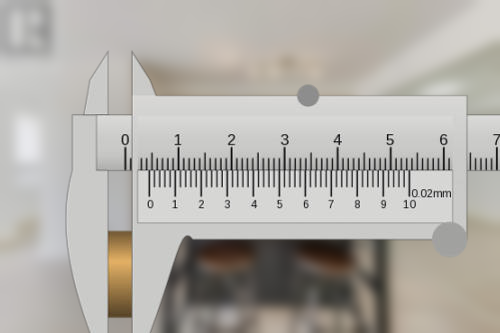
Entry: mm 4.5
